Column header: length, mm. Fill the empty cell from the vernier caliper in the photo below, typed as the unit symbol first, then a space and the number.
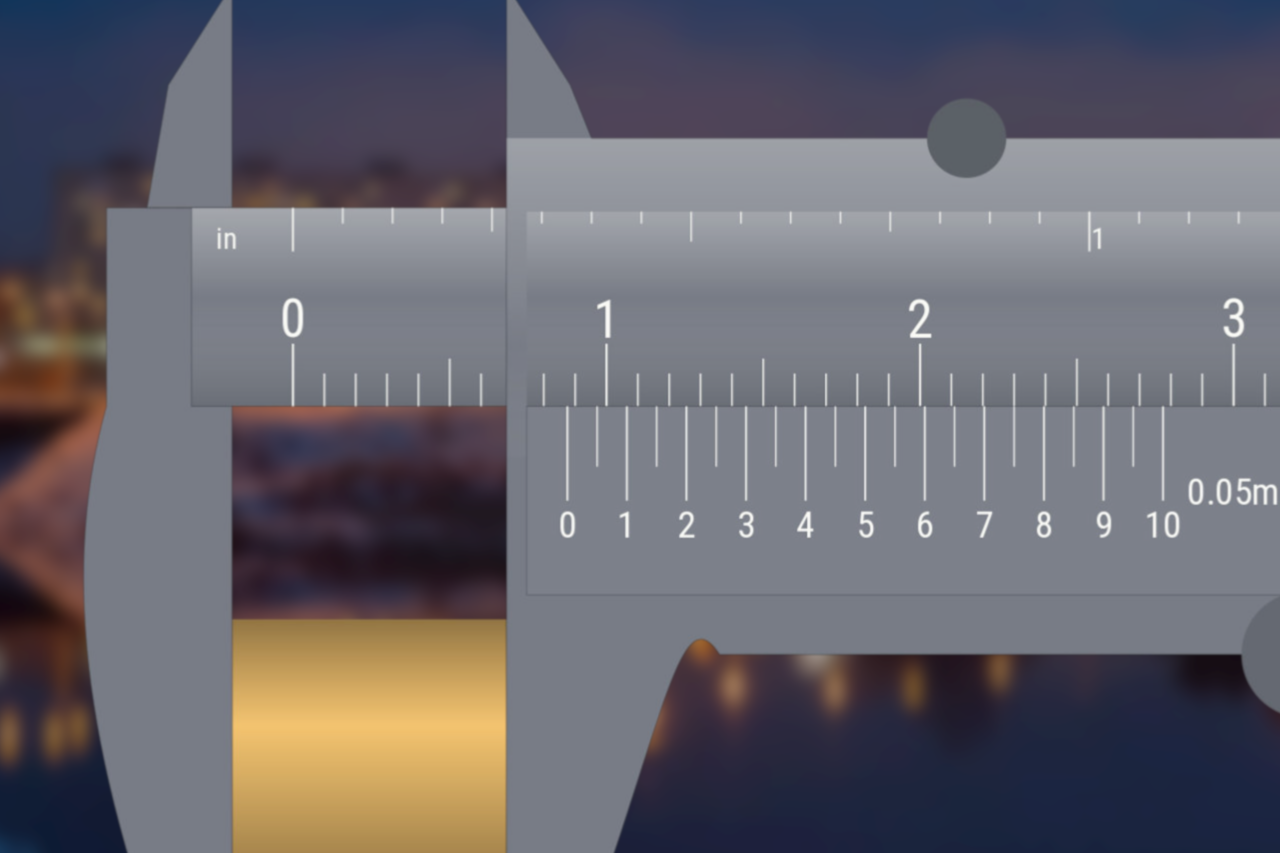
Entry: mm 8.75
